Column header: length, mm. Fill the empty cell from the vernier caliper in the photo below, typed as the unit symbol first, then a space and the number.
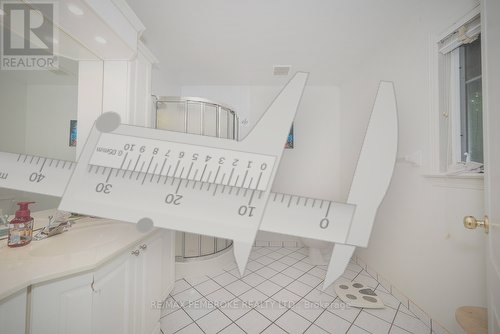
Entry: mm 9.8
